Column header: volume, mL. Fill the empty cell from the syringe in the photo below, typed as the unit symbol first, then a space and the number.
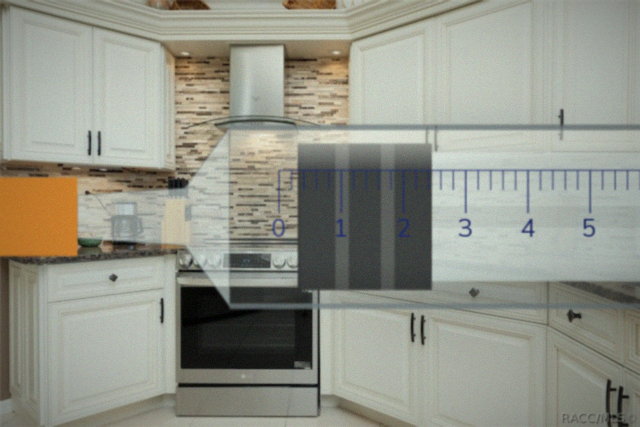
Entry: mL 0.3
